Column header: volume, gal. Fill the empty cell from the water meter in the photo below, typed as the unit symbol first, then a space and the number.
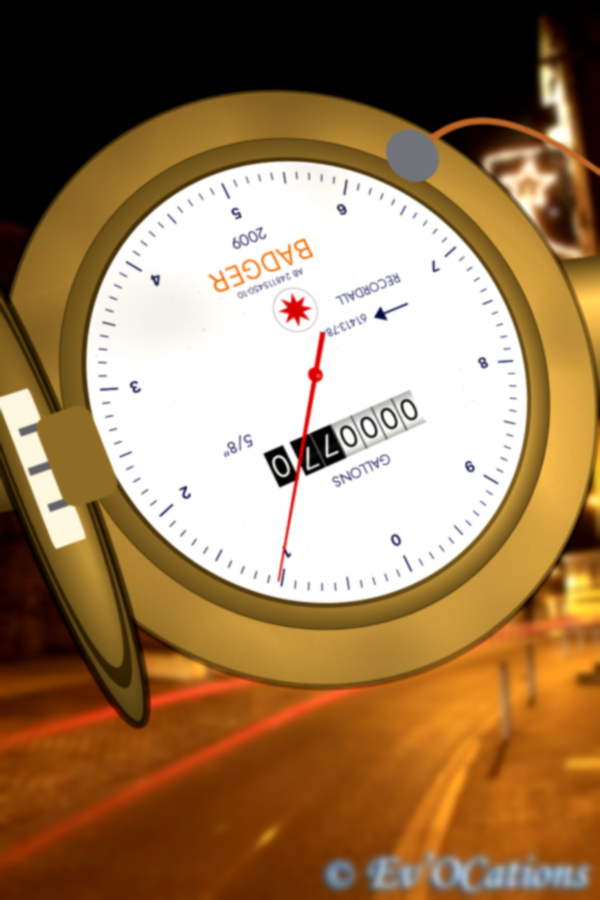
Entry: gal 771.0
